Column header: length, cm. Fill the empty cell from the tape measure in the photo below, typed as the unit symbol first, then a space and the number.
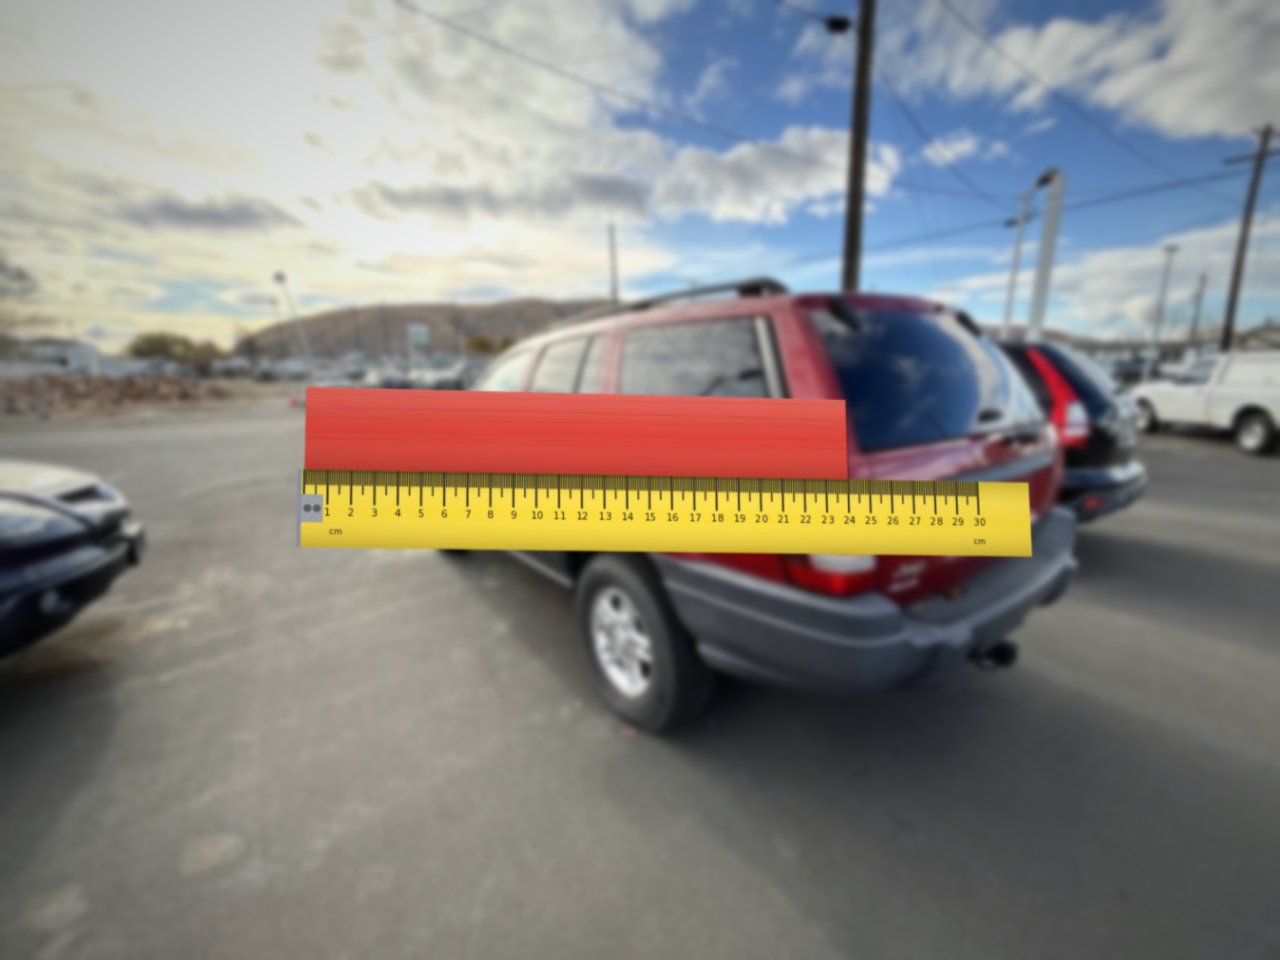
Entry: cm 24
